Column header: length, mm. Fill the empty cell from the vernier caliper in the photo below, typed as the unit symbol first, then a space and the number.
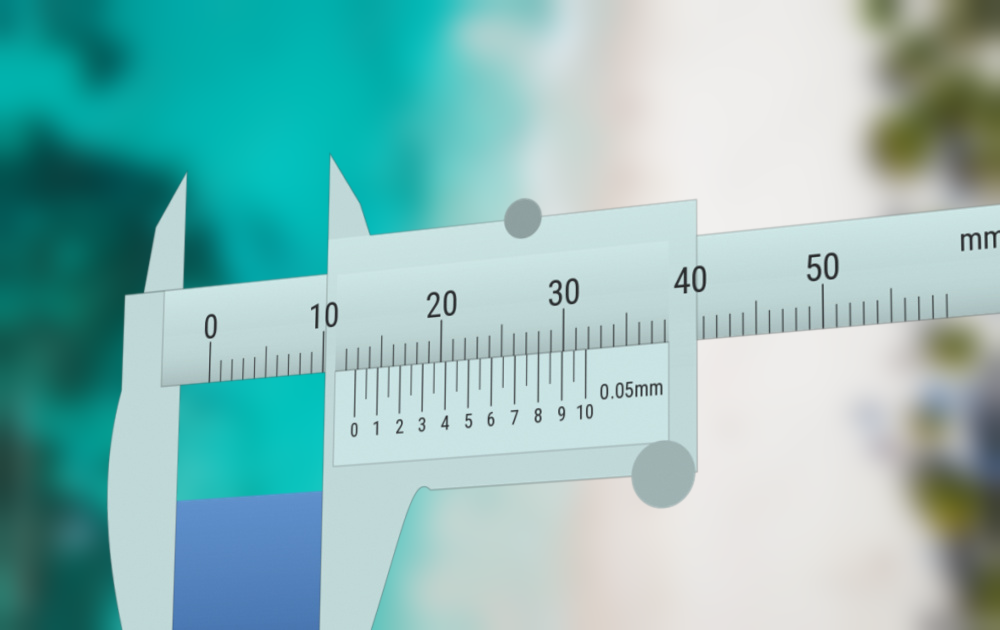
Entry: mm 12.8
